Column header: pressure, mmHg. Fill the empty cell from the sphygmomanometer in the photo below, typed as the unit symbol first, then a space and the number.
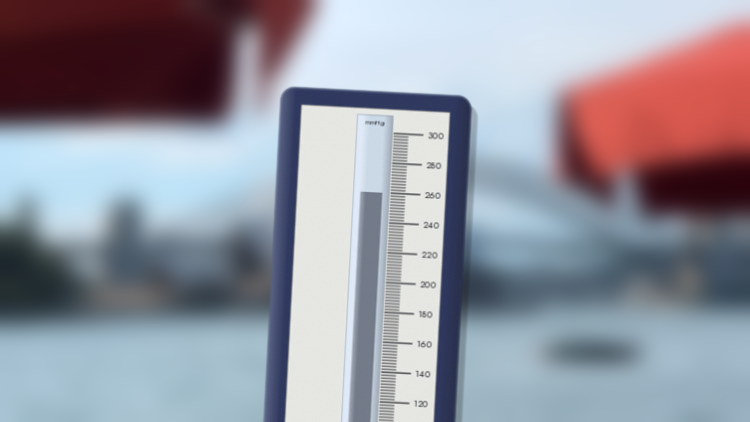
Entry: mmHg 260
